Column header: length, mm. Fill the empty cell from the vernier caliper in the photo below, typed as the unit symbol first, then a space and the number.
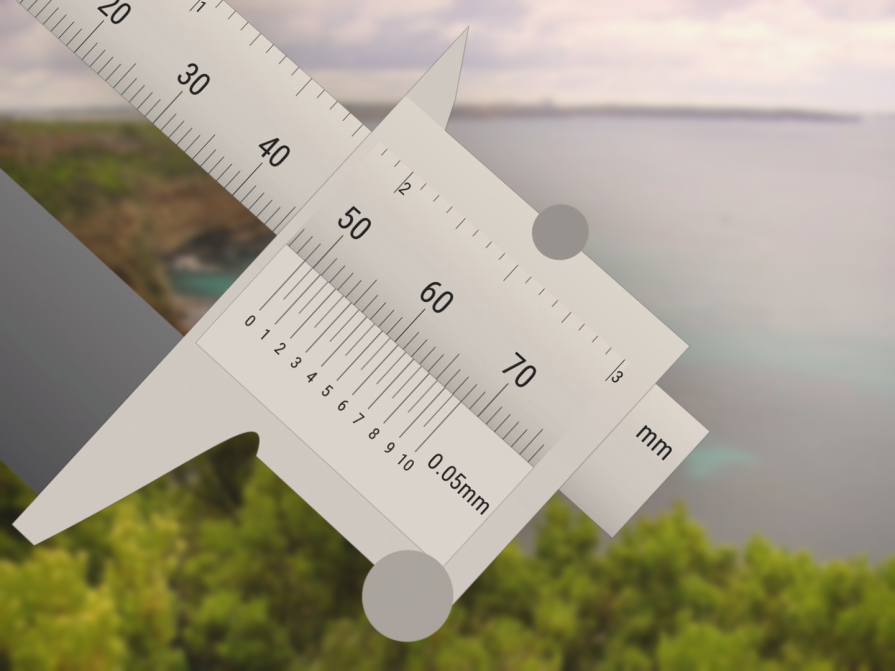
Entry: mm 49.0
